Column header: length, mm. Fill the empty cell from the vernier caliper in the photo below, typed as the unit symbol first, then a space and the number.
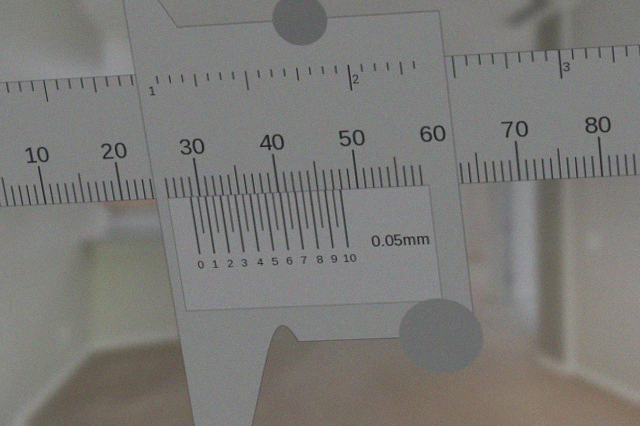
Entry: mm 28.8
